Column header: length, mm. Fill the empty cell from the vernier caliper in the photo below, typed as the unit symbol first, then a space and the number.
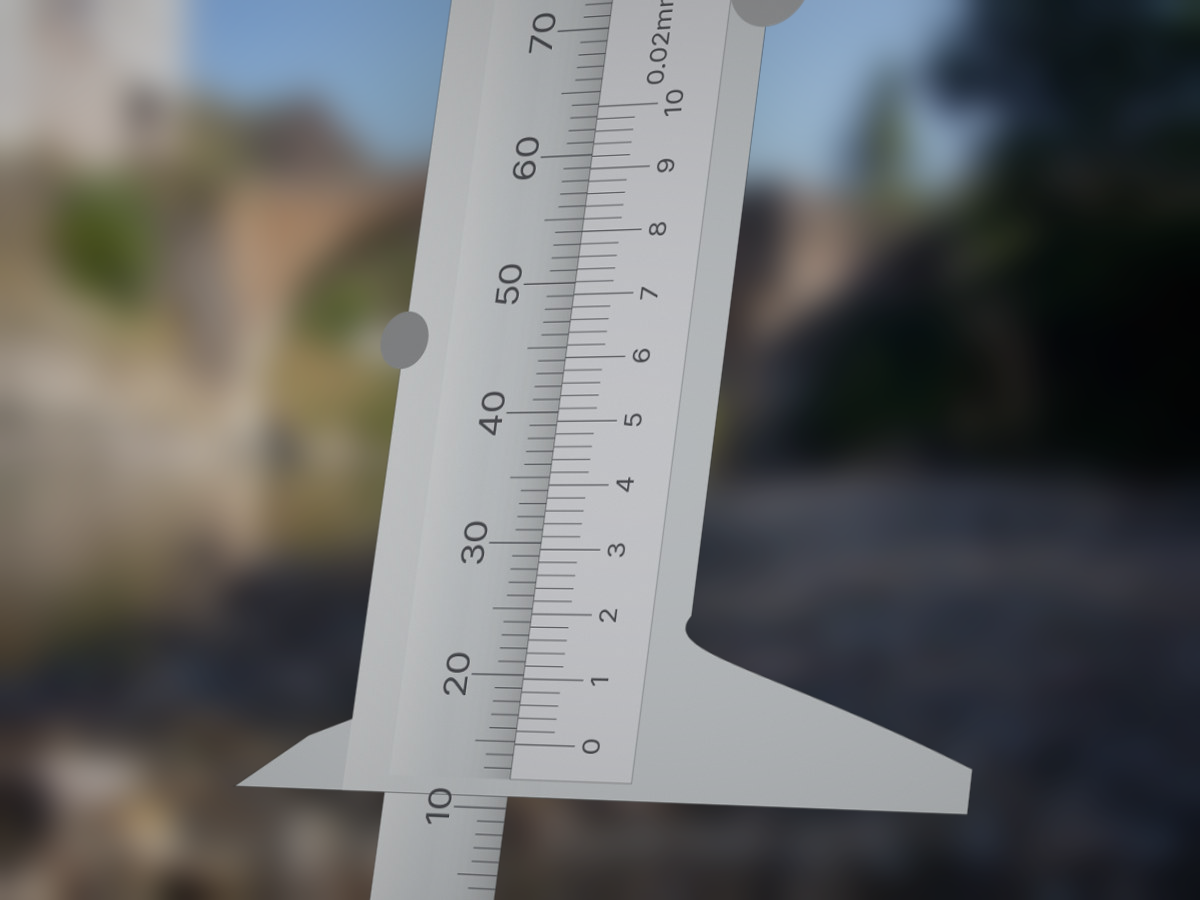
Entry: mm 14.8
